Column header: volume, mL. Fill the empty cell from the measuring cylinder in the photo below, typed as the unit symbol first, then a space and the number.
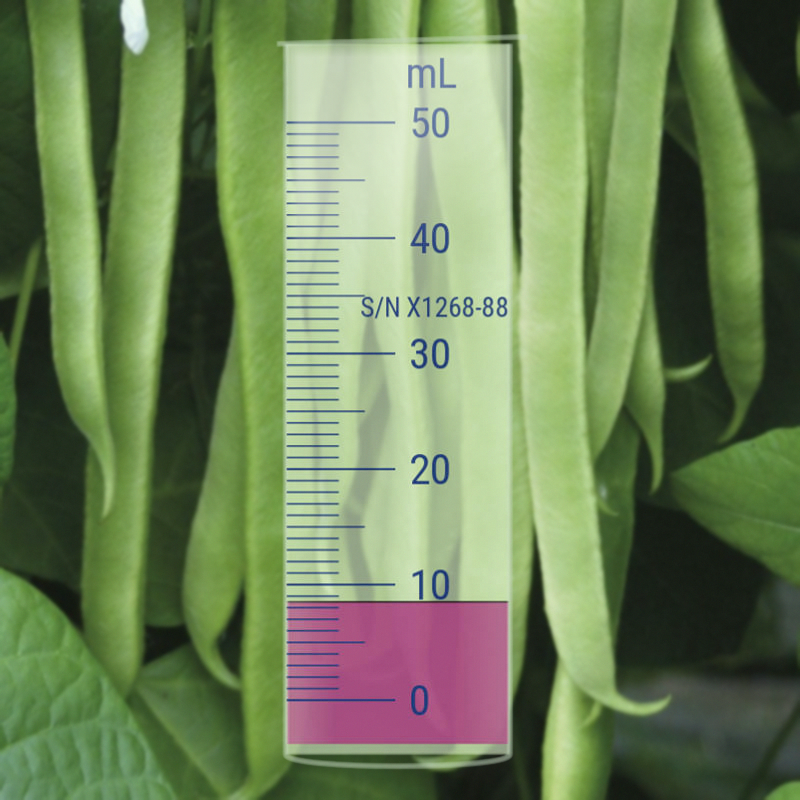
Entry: mL 8.5
